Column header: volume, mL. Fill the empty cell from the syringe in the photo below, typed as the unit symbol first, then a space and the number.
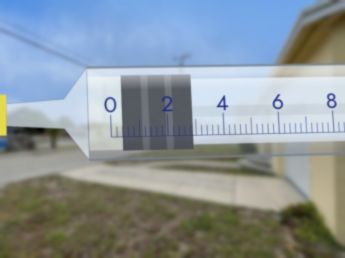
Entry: mL 0.4
